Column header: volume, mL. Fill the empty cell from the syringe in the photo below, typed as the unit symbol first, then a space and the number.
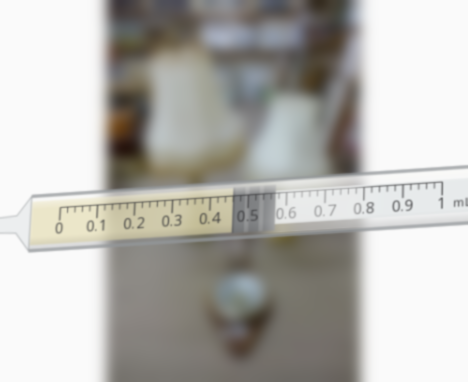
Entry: mL 0.46
